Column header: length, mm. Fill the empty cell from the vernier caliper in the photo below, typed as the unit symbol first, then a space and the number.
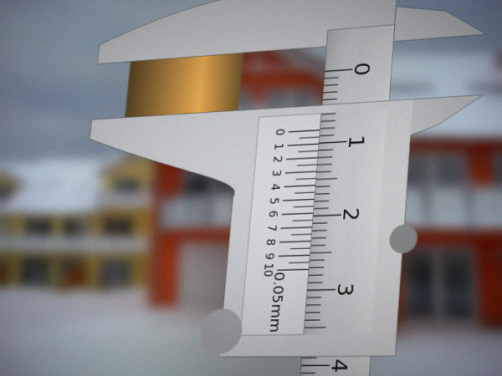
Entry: mm 8.2
